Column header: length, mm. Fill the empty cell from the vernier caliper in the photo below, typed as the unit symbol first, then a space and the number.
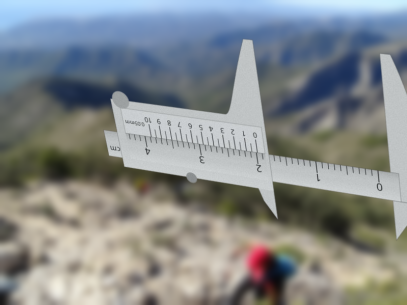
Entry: mm 19.8
